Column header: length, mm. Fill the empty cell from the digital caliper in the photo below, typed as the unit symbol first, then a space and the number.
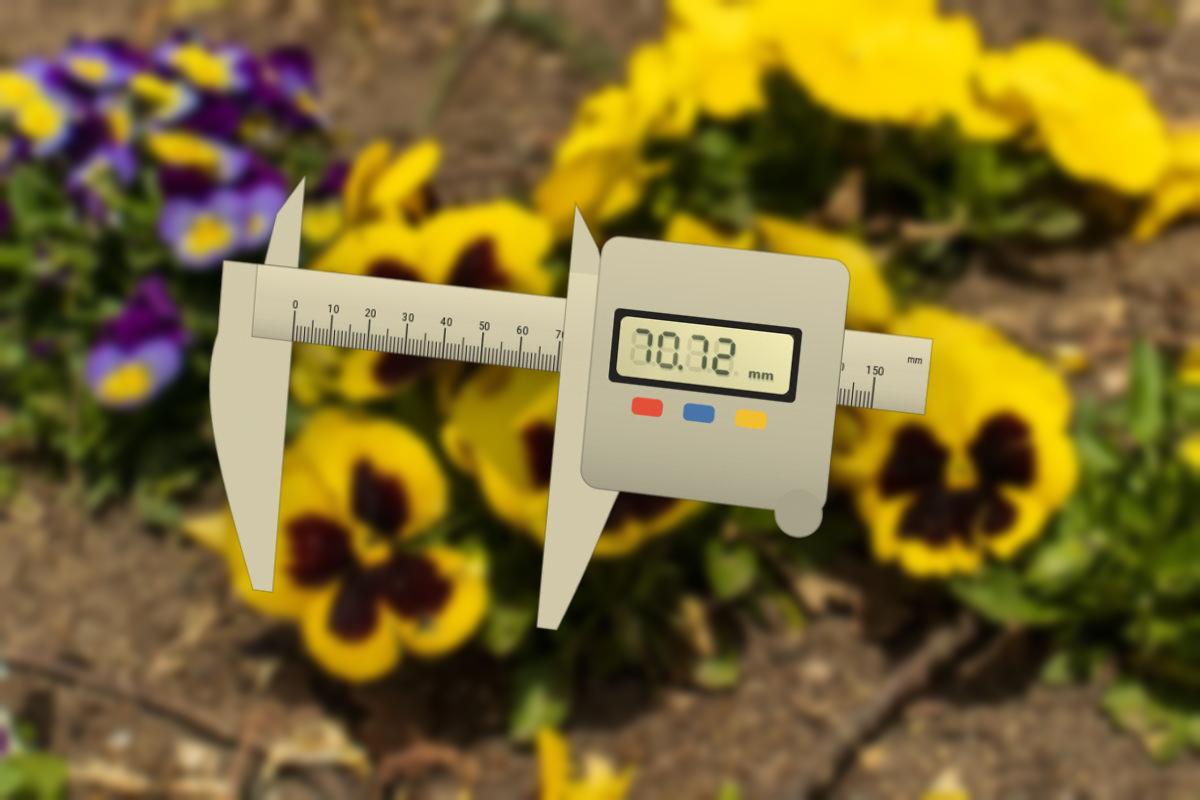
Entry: mm 70.72
